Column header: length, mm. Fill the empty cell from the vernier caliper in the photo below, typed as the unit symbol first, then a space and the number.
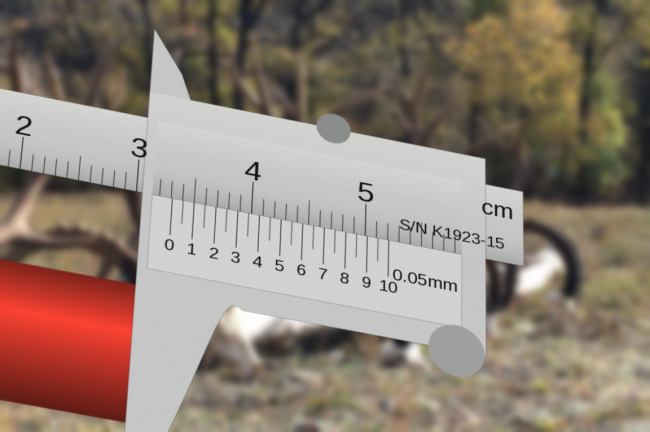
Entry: mm 33.1
